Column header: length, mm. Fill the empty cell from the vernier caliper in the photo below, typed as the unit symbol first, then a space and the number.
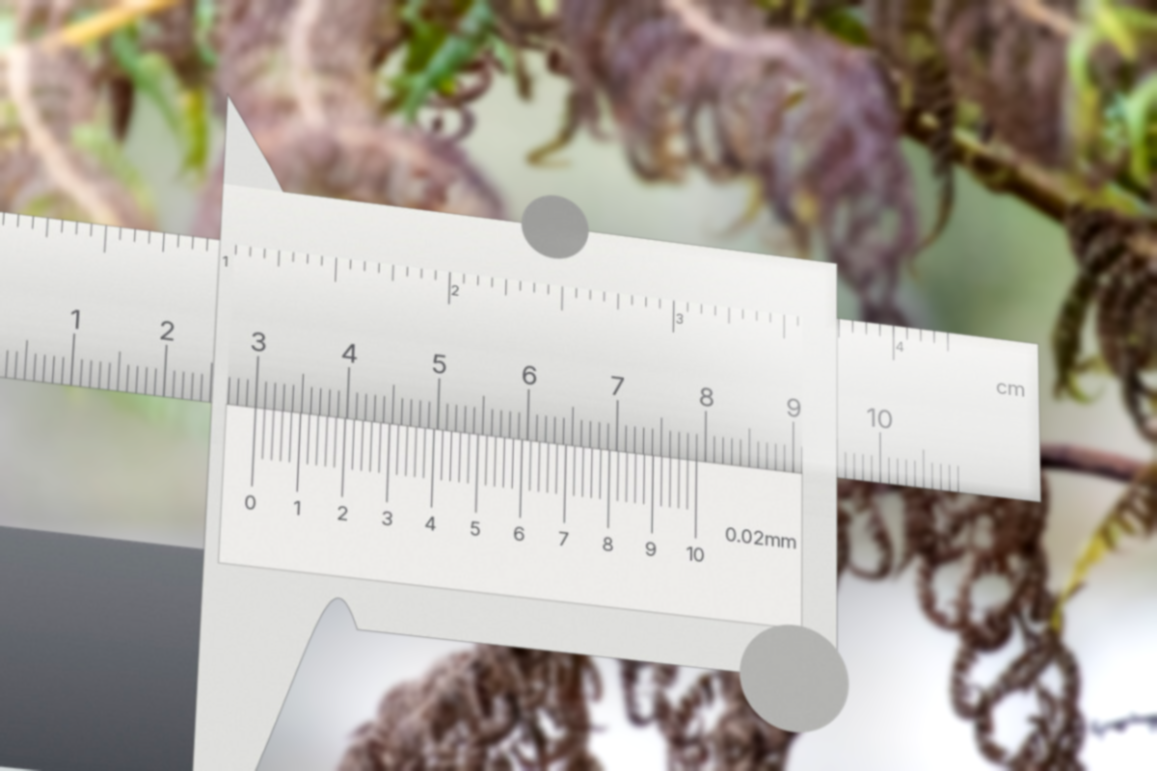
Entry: mm 30.0
